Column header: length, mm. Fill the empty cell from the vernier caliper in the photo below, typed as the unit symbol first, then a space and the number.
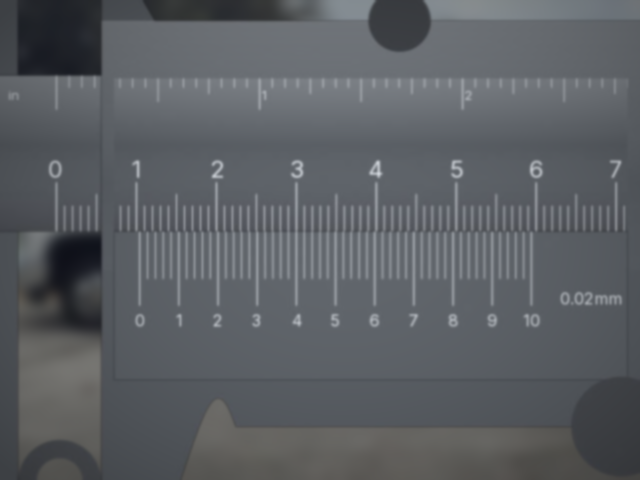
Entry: mm 10.4
